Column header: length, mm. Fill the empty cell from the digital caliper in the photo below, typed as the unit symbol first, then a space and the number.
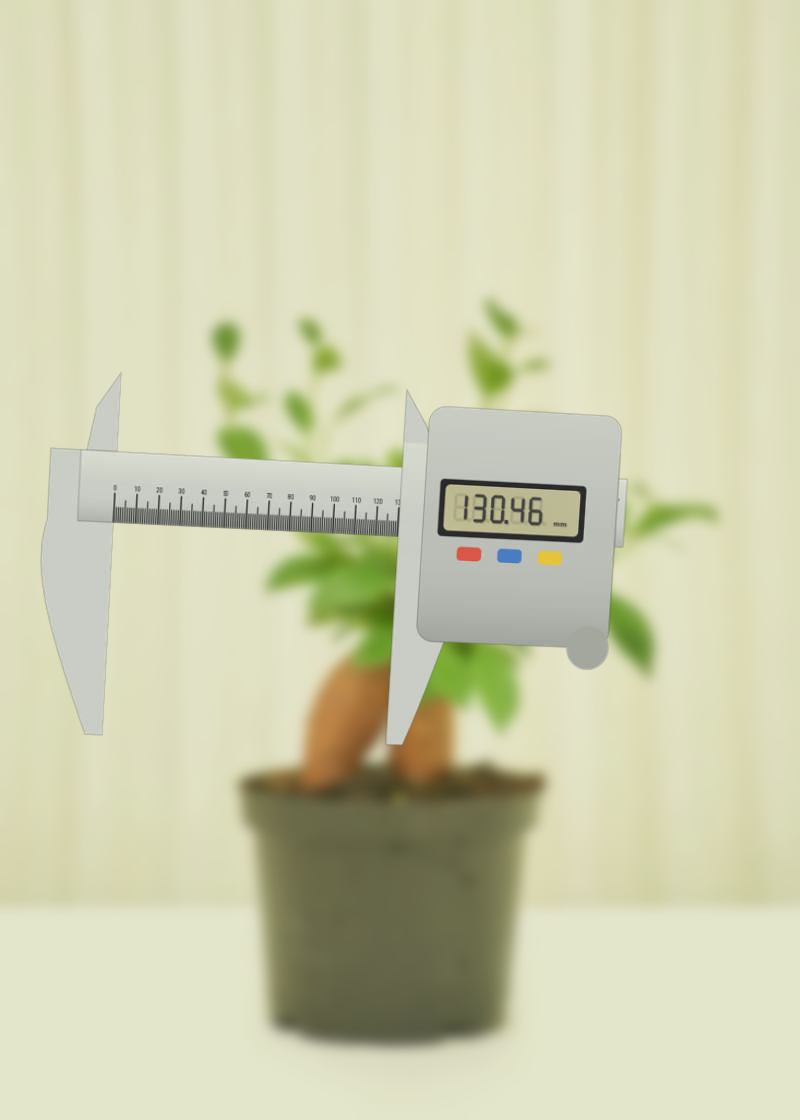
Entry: mm 130.46
